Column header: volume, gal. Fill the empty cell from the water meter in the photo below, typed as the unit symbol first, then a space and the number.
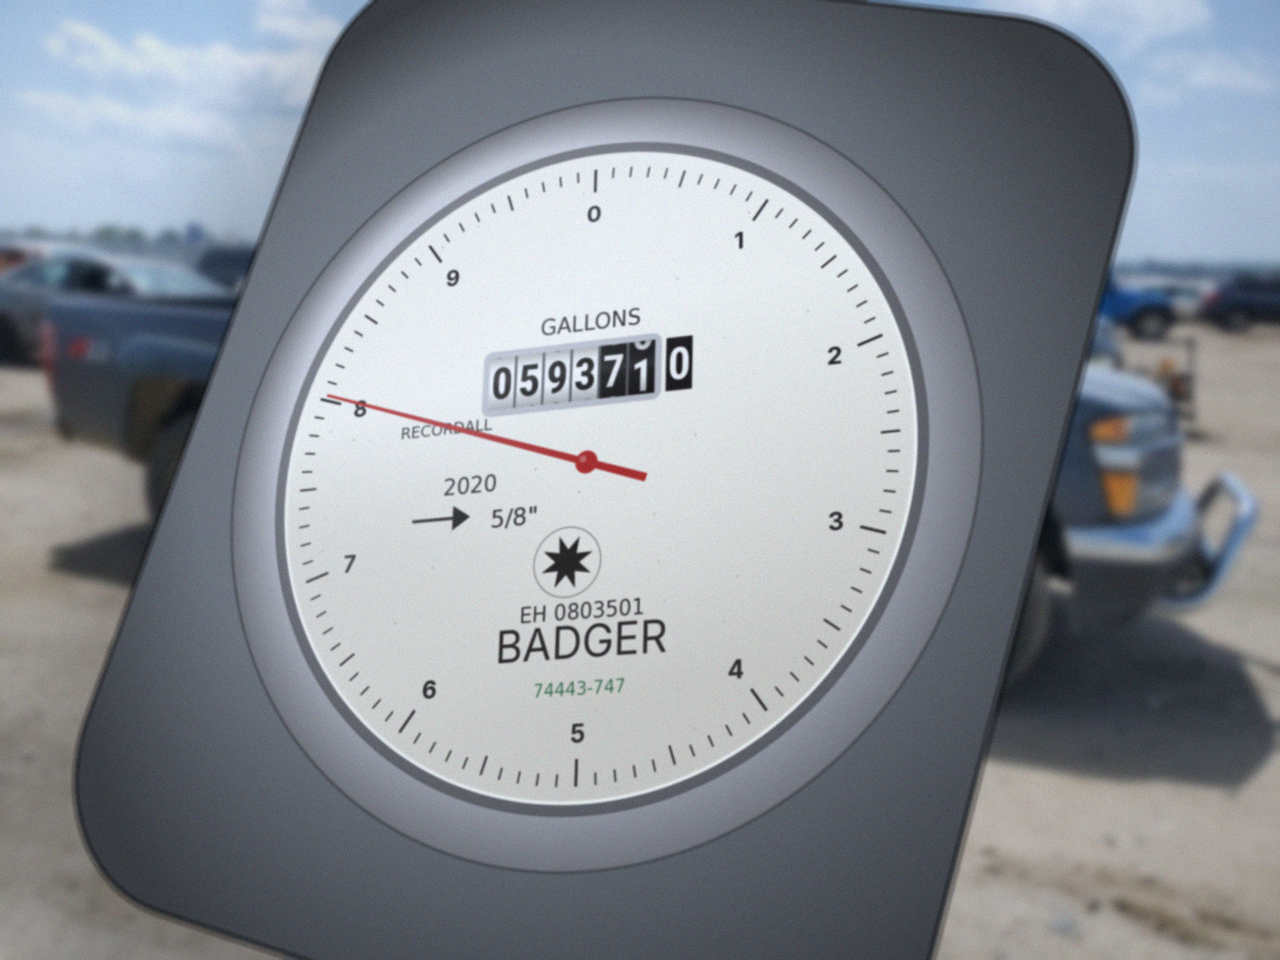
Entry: gal 593708.0
